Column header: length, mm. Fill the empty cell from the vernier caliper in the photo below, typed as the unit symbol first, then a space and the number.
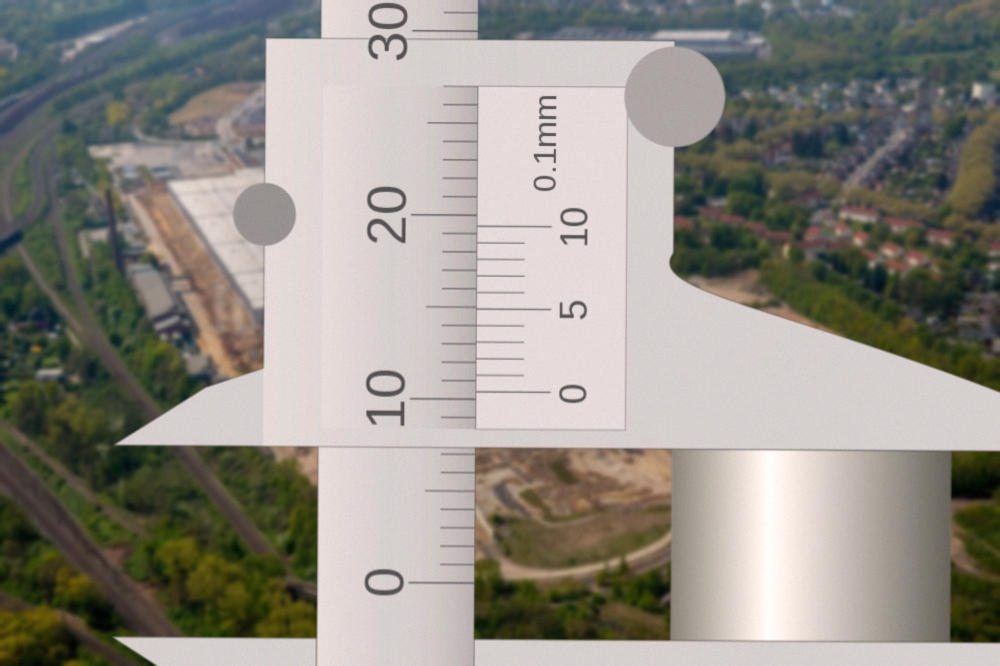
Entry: mm 10.4
